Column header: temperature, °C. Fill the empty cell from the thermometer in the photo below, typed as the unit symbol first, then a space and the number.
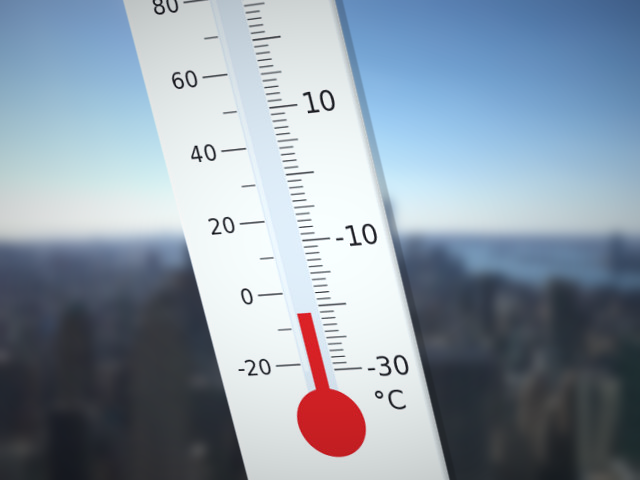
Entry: °C -21
